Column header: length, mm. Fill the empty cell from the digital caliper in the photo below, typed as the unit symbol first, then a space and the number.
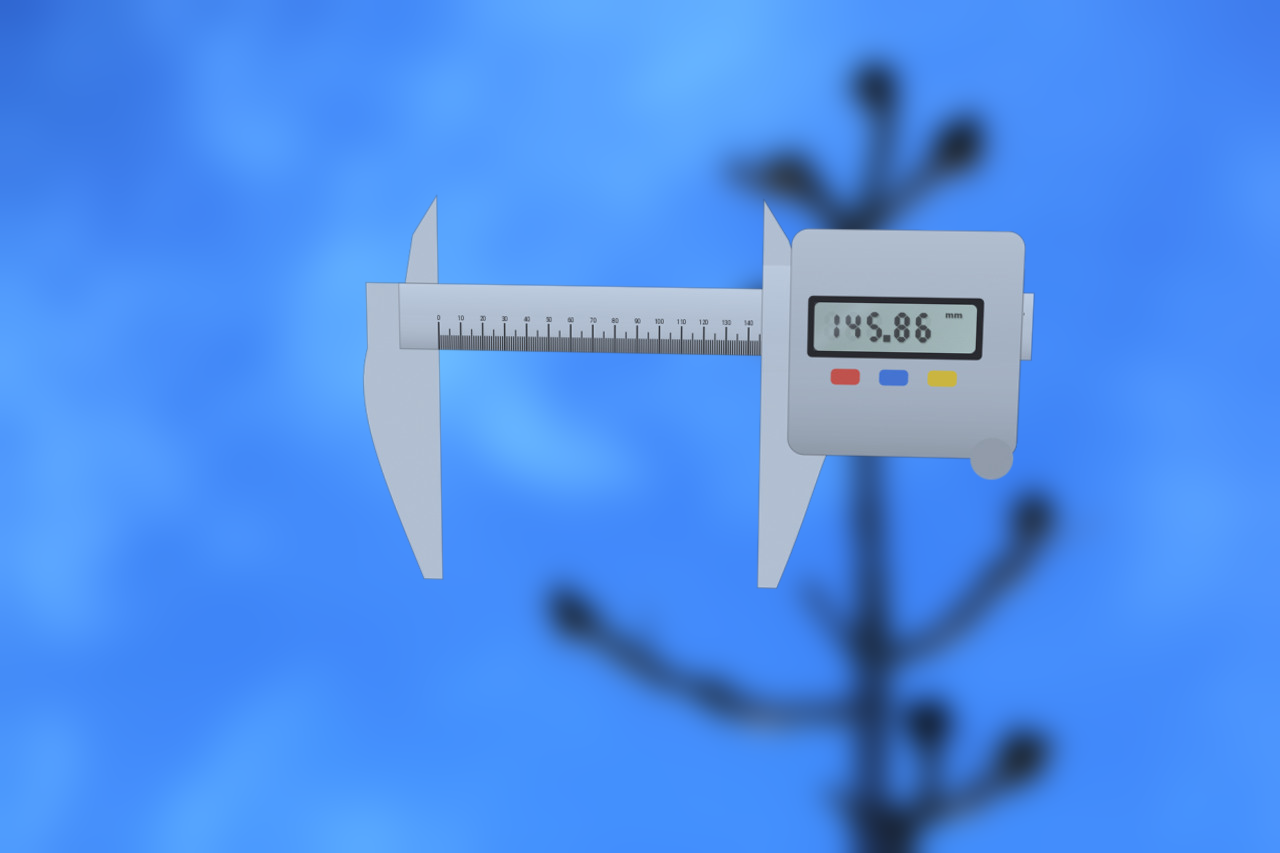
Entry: mm 145.86
